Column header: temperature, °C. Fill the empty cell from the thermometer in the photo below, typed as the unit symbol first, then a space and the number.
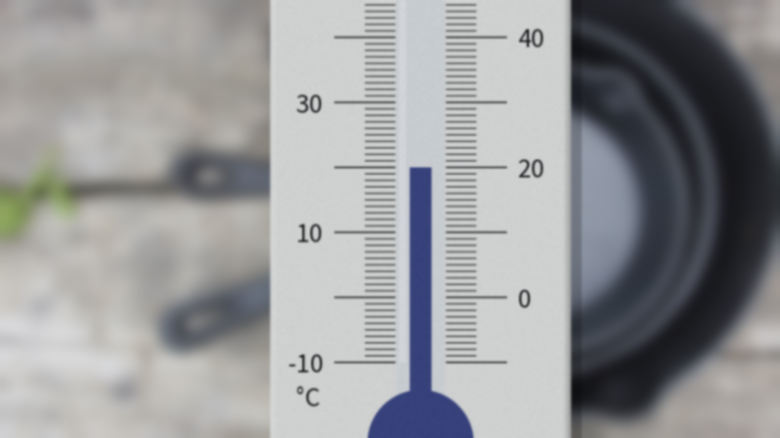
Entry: °C 20
